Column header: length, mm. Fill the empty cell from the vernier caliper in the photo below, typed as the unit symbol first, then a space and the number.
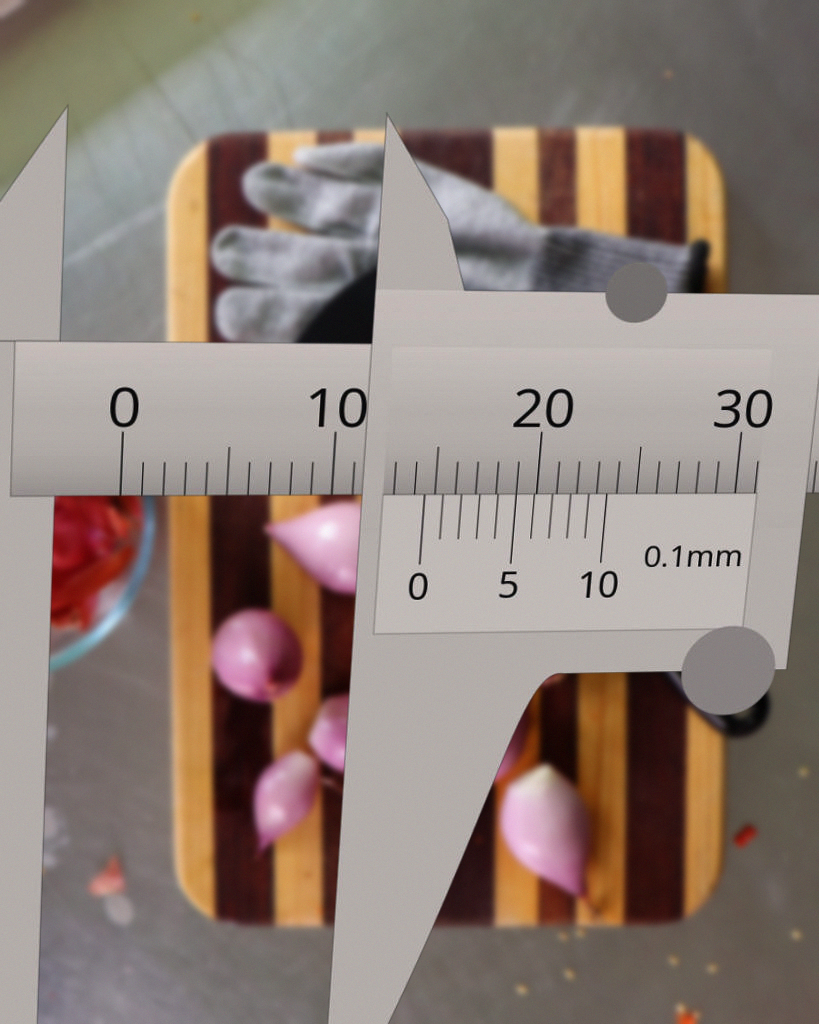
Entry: mm 14.5
